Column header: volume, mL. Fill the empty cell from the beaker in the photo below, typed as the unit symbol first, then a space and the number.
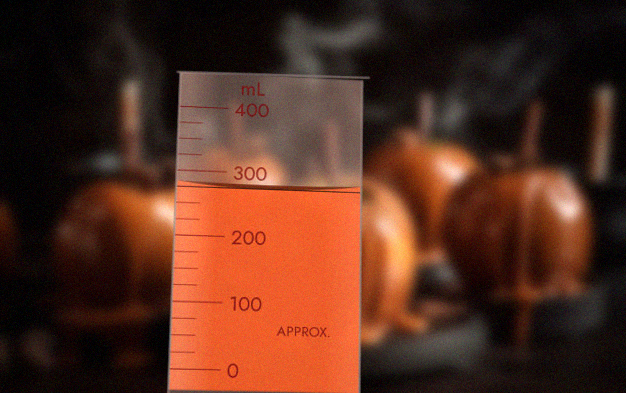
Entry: mL 275
